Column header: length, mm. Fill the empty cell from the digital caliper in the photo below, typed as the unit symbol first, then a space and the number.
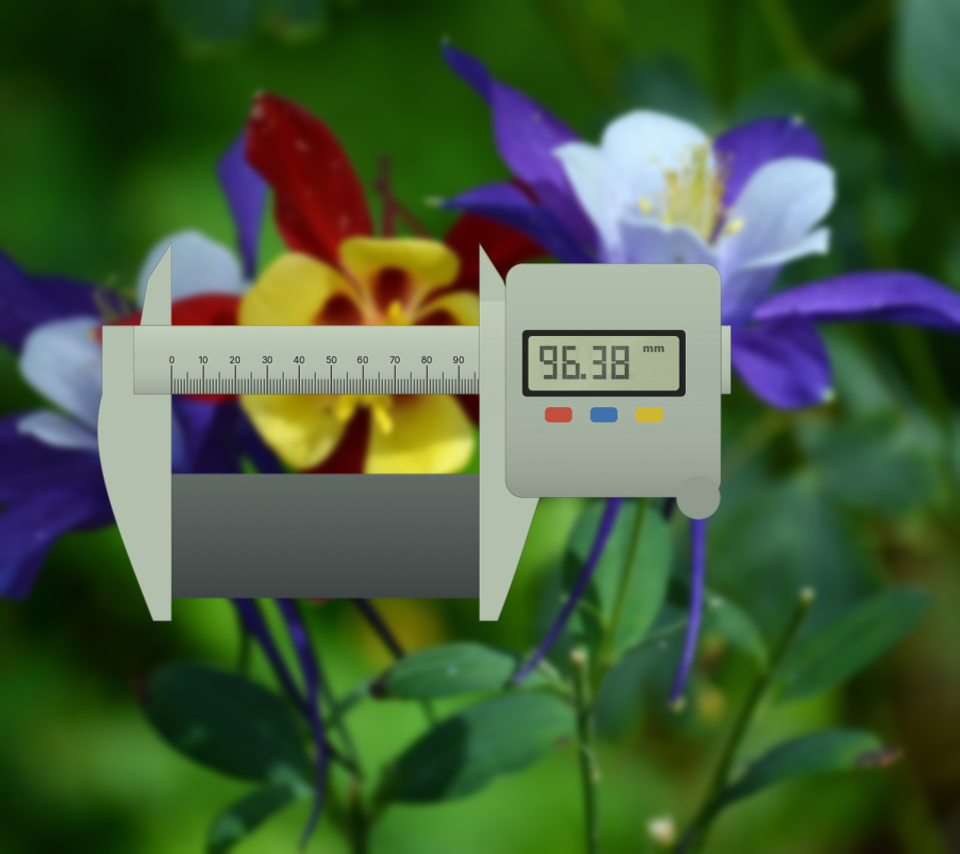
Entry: mm 96.38
